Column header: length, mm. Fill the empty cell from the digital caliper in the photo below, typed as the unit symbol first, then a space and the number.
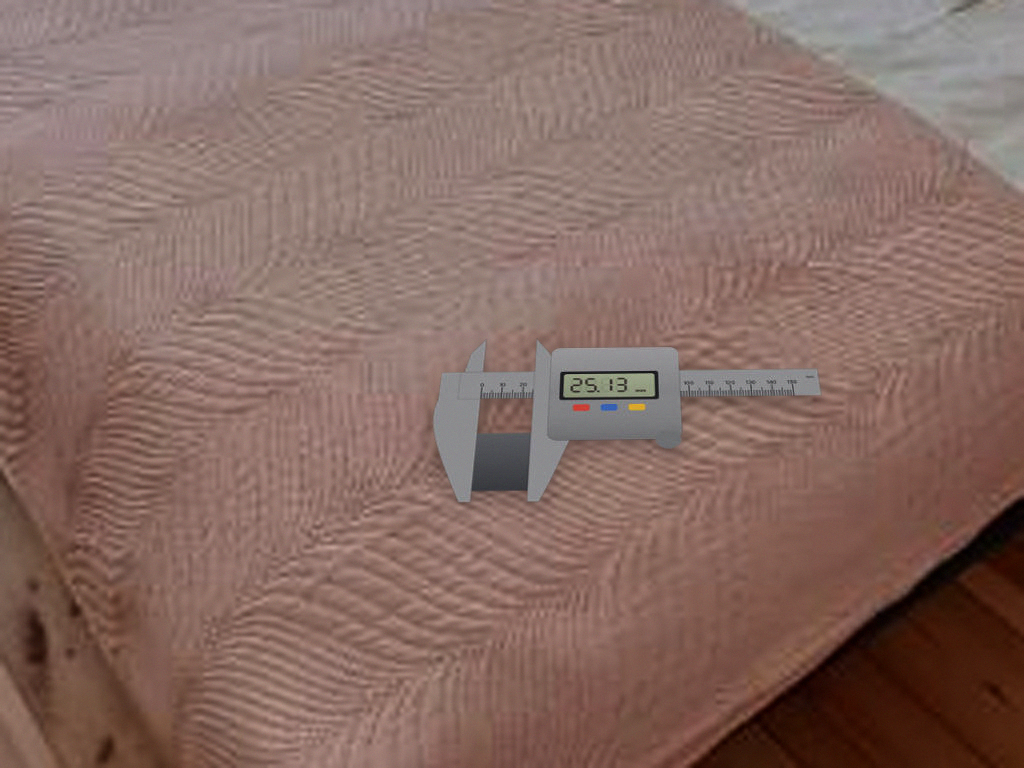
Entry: mm 25.13
